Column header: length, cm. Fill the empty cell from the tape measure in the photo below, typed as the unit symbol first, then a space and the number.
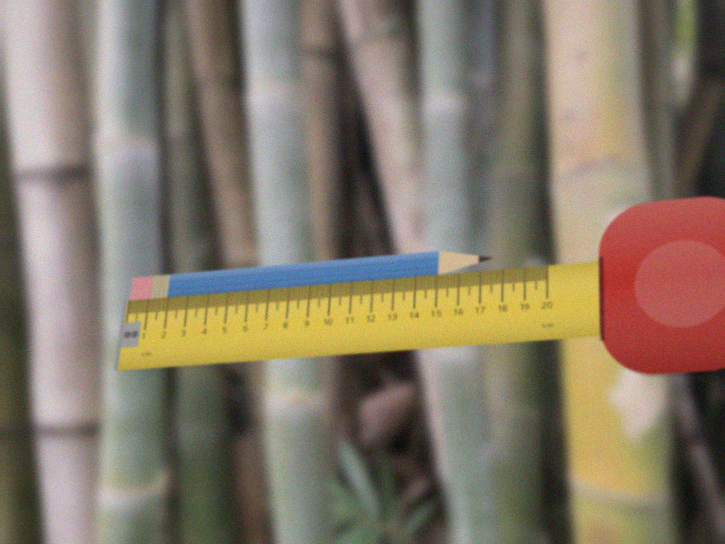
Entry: cm 17.5
